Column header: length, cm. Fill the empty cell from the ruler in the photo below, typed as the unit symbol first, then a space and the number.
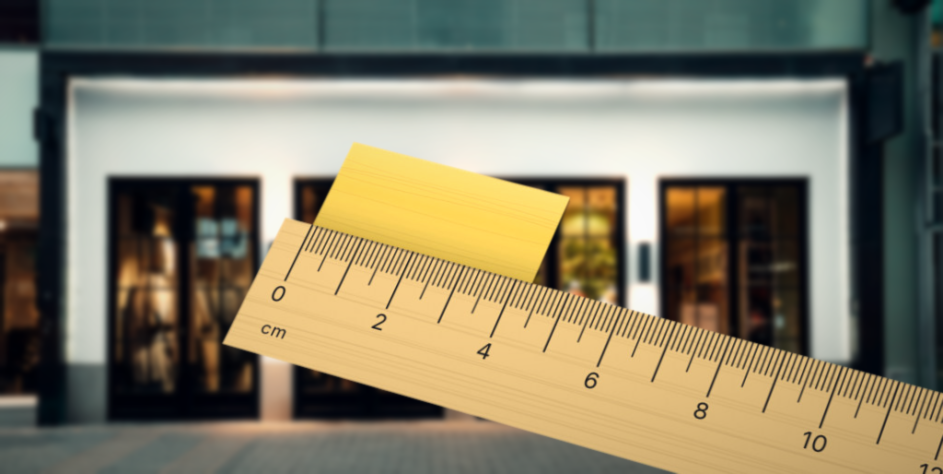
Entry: cm 4.3
